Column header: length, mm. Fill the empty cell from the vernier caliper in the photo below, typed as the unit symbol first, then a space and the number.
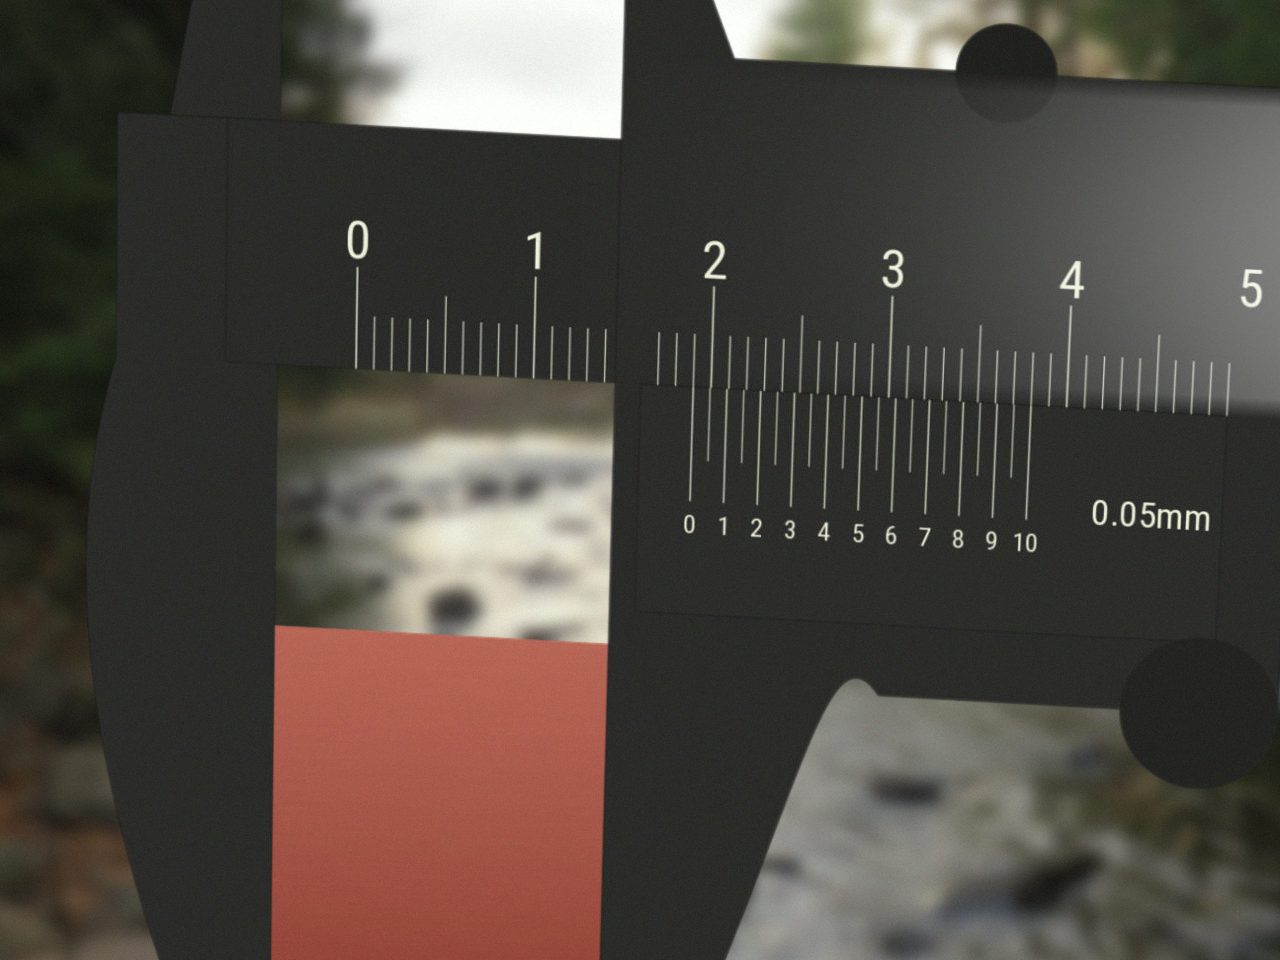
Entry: mm 19.0
